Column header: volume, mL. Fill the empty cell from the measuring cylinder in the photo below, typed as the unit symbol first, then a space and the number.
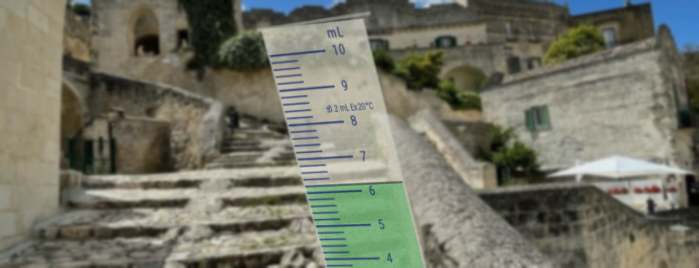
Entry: mL 6.2
